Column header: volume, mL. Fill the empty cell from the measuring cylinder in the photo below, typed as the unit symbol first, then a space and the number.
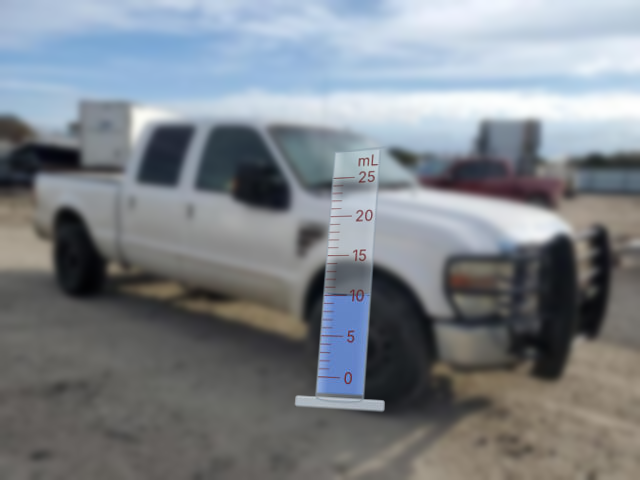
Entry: mL 10
